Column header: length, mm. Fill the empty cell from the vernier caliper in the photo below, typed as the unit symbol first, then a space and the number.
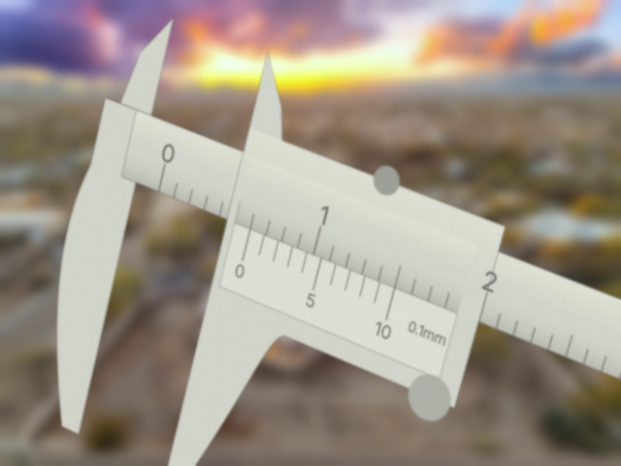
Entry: mm 6.0
